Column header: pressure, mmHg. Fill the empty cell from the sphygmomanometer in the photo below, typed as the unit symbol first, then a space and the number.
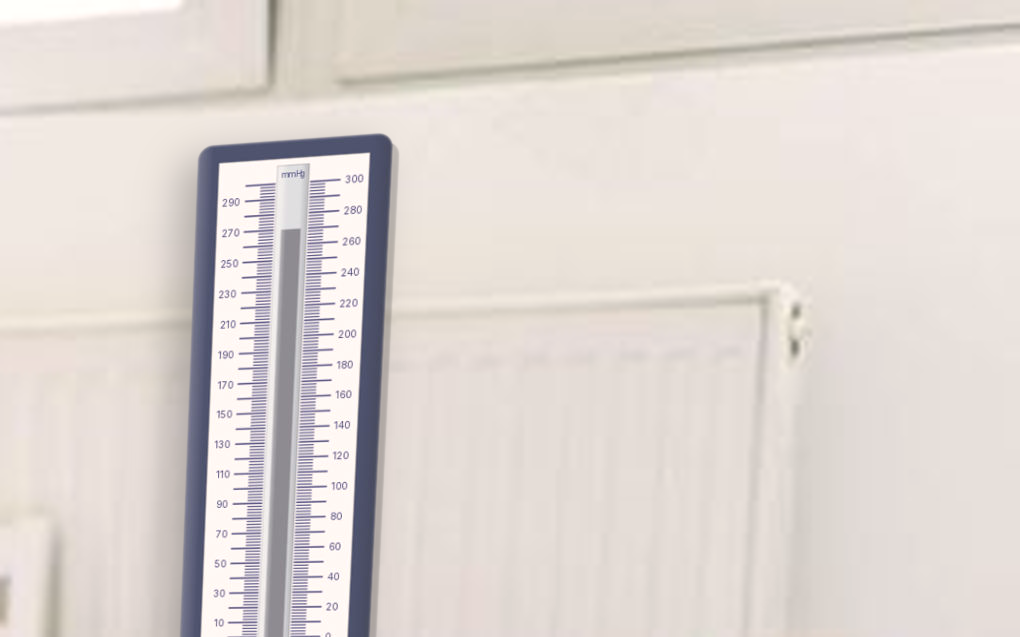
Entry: mmHg 270
